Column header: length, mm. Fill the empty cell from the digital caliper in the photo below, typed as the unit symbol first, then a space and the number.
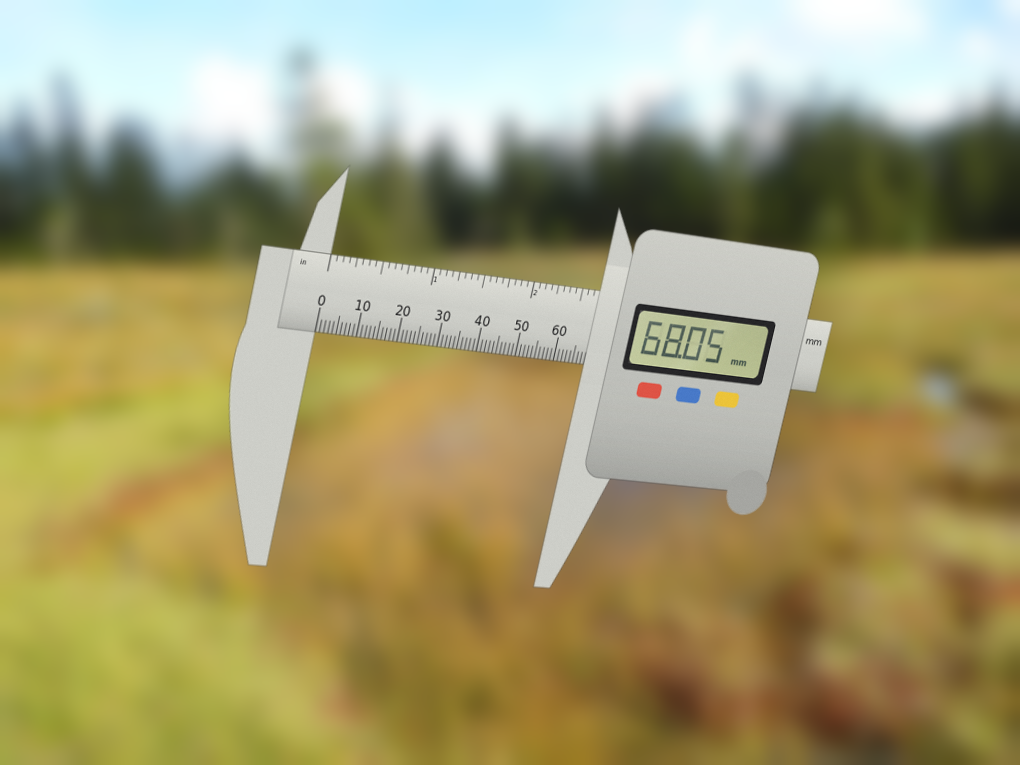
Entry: mm 68.05
